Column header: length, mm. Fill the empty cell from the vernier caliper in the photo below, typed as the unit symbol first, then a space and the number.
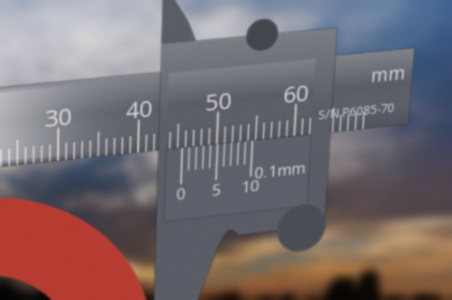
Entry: mm 45.6
